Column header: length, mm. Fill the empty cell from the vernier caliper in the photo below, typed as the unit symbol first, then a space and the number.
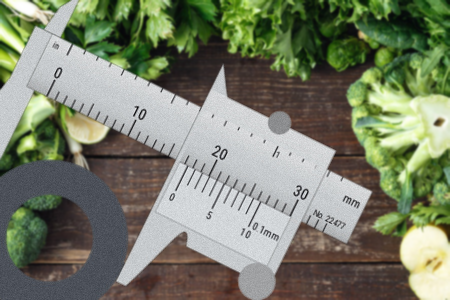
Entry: mm 17.4
